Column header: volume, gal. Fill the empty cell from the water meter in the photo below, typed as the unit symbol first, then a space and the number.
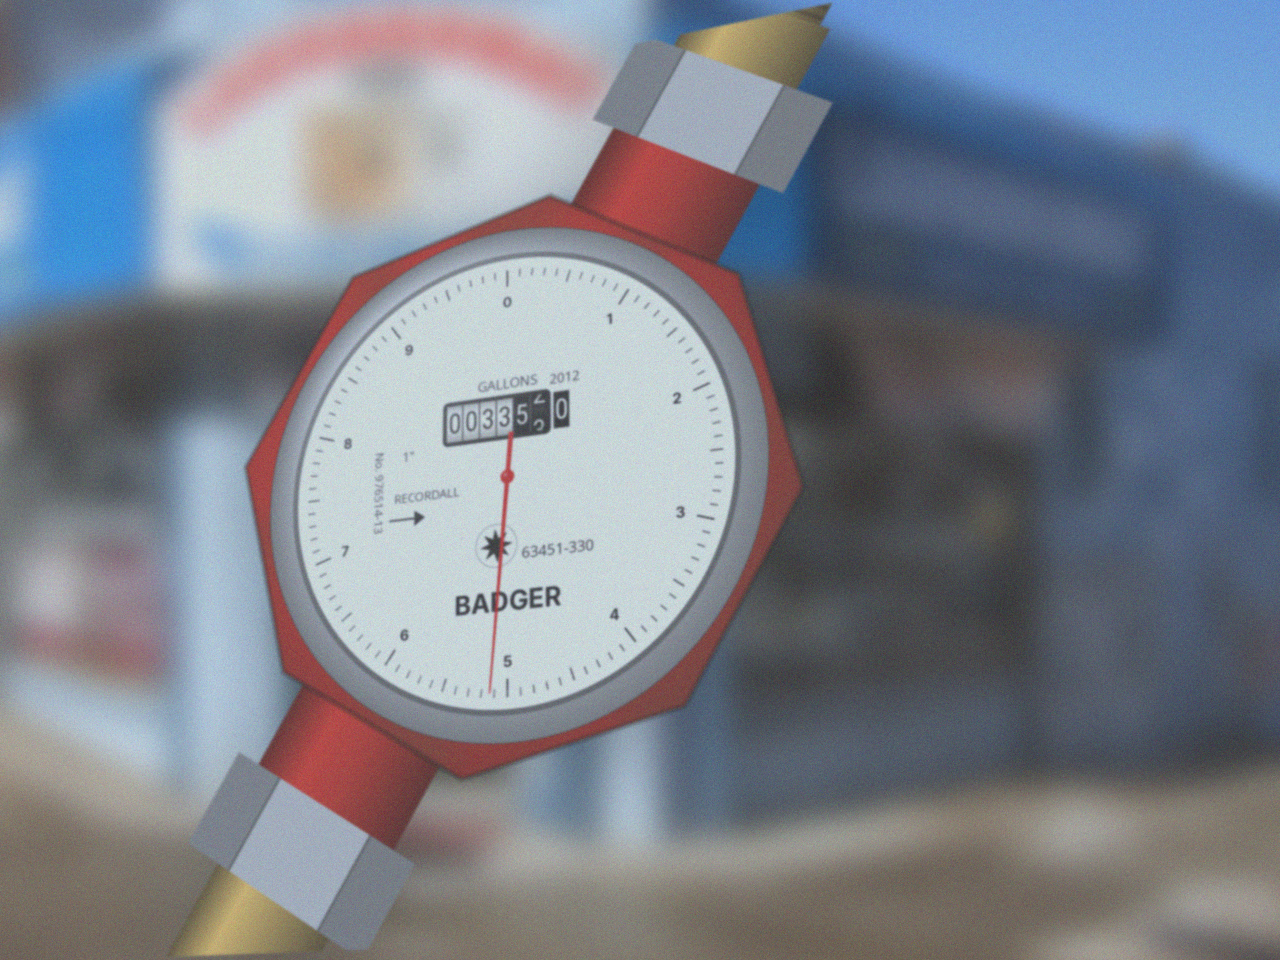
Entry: gal 33525.1
